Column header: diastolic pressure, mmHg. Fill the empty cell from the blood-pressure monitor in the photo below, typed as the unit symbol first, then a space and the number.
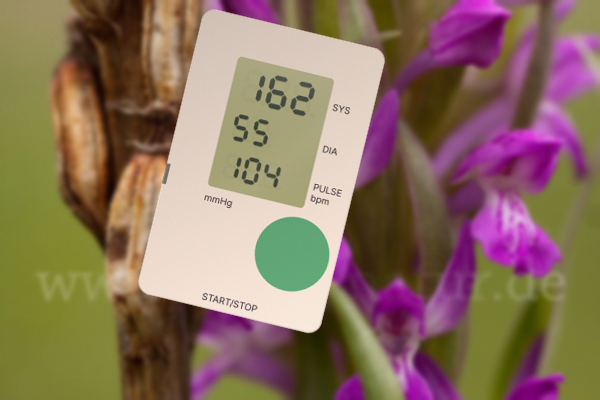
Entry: mmHg 55
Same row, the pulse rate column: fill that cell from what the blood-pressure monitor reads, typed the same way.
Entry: bpm 104
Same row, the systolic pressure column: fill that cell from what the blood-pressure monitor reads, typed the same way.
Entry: mmHg 162
